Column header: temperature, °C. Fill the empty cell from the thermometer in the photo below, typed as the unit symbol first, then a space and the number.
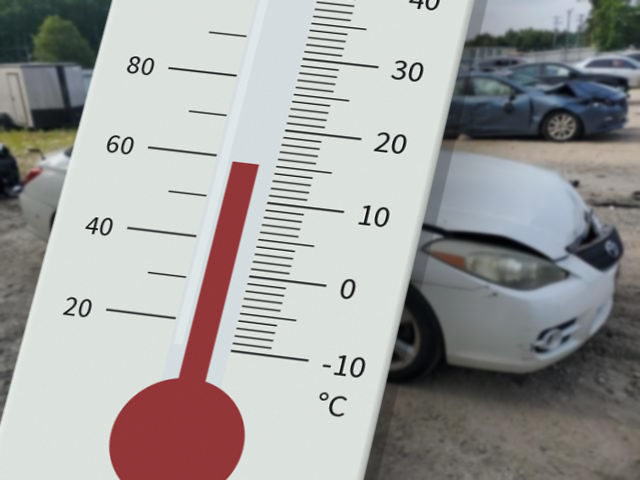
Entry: °C 15
